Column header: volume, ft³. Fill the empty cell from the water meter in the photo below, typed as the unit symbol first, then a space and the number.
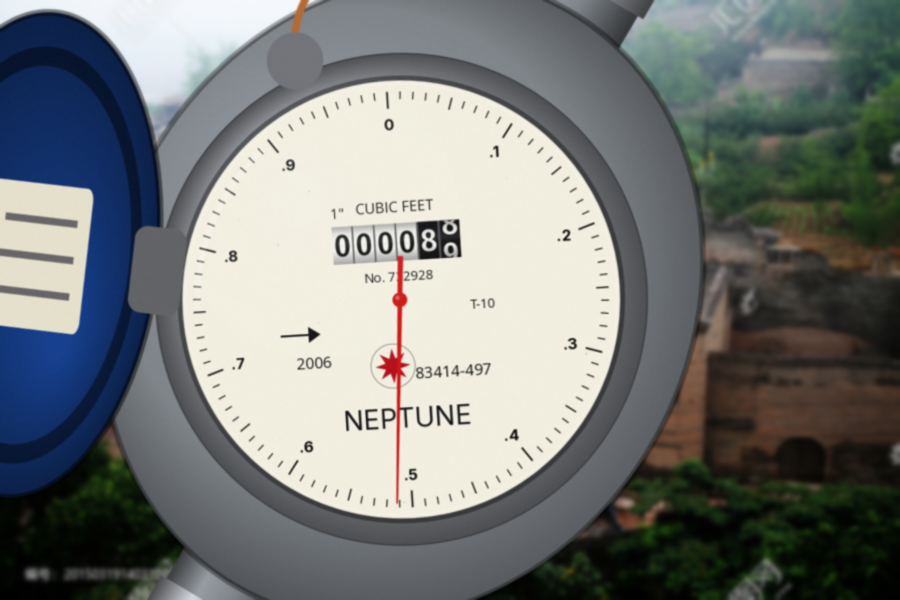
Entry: ft³ 88.51
